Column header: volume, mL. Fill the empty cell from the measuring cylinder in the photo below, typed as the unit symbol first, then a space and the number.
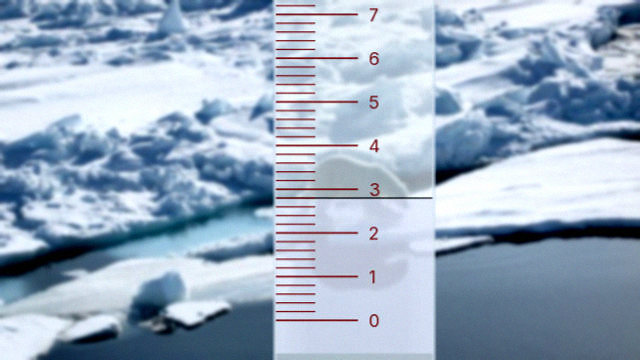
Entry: mL 2.8
